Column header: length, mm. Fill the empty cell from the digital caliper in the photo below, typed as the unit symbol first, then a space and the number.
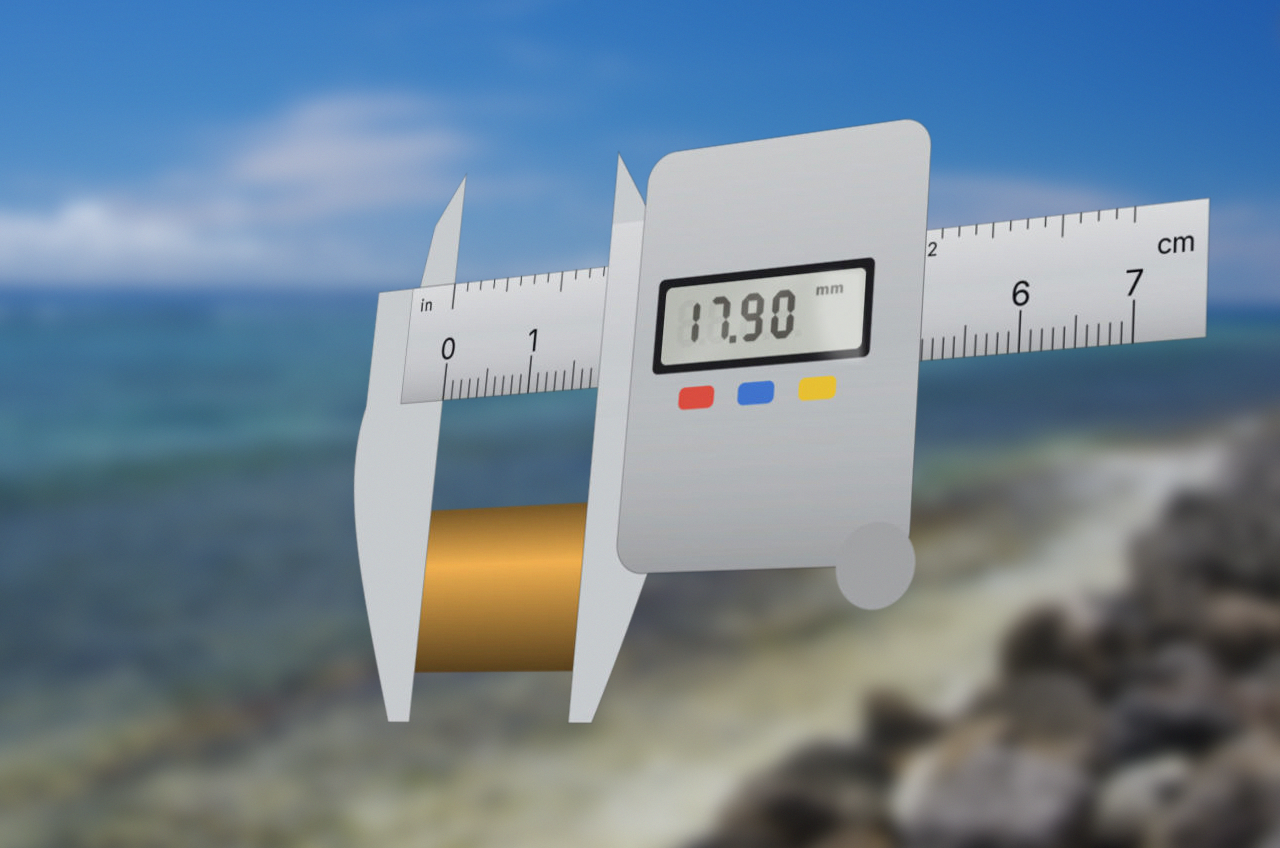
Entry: mm 17.90
